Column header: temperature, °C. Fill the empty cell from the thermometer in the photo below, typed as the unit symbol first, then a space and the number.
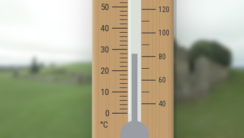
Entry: °C 28
